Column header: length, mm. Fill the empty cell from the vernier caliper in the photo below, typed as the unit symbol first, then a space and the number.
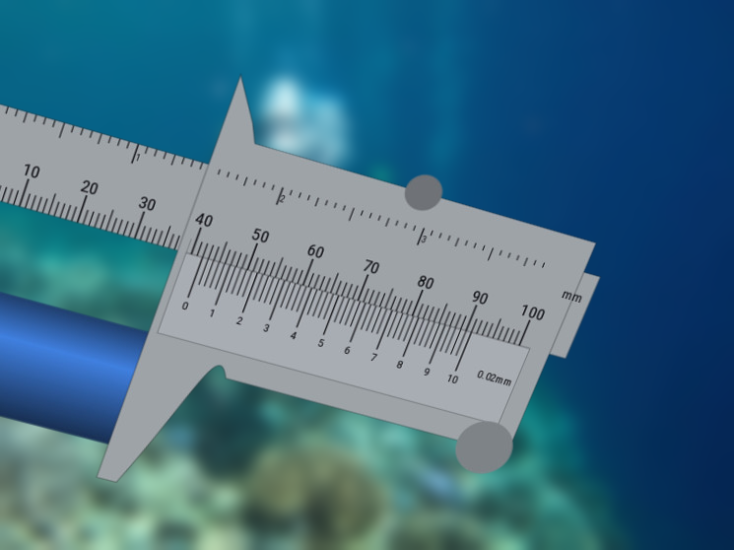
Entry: mm 42.0
